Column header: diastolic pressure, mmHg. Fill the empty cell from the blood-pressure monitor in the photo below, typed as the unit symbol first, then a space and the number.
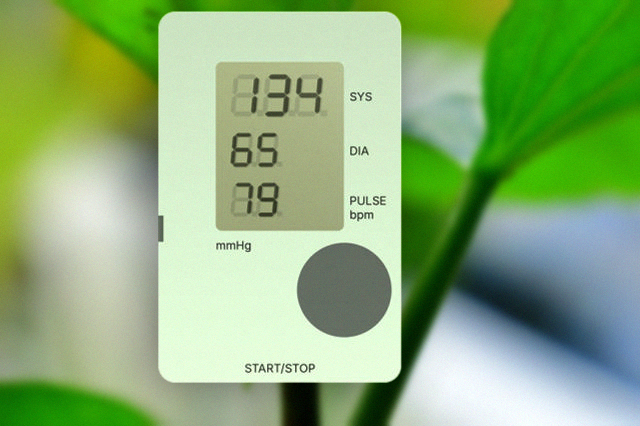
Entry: mmHg 65
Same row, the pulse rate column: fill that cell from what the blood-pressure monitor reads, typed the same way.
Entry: bpm 79
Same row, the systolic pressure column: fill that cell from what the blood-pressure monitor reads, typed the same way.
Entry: mmHg 134
